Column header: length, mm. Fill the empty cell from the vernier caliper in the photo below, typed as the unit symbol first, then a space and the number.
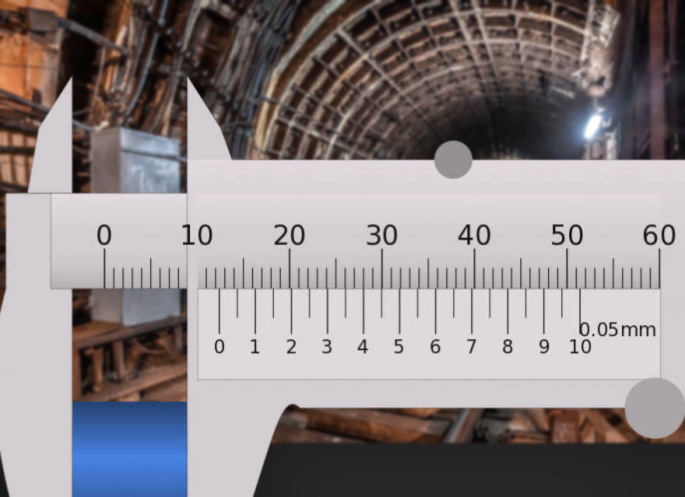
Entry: mm 12.4
